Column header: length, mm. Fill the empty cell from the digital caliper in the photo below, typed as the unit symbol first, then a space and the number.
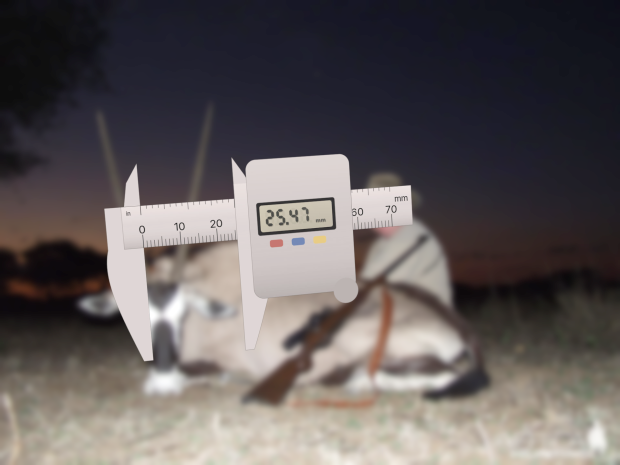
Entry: mm 25.47
